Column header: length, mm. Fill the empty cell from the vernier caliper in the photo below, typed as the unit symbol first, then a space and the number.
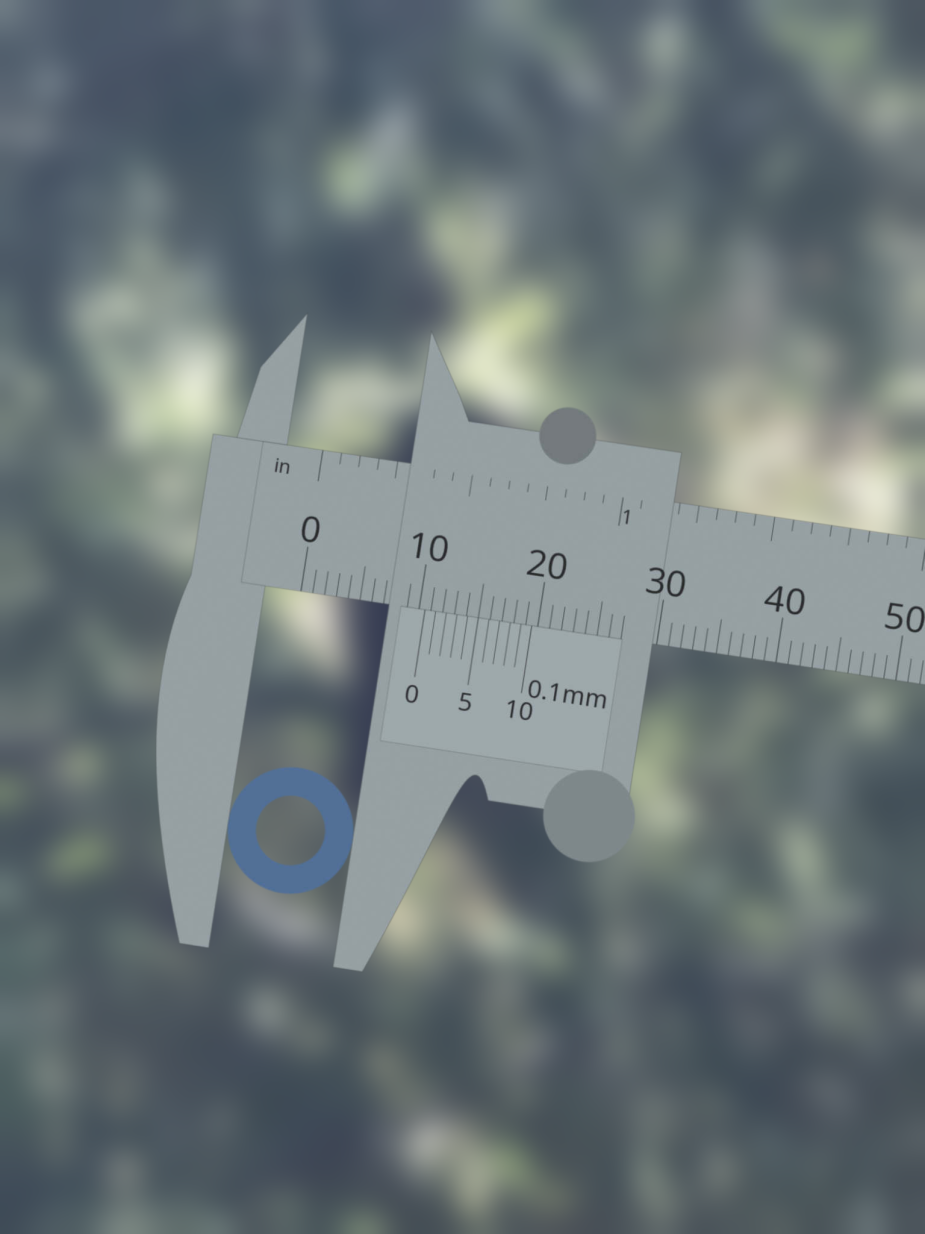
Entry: mm 10.5
